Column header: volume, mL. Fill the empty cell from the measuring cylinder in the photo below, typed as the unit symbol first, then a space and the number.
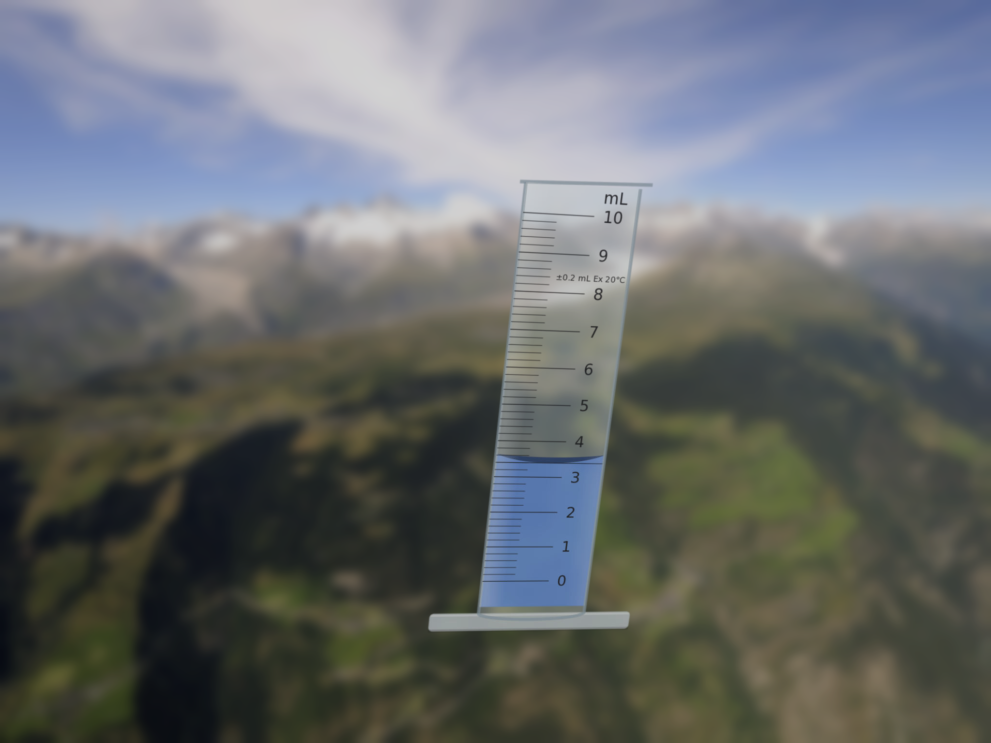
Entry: mL 3.4
